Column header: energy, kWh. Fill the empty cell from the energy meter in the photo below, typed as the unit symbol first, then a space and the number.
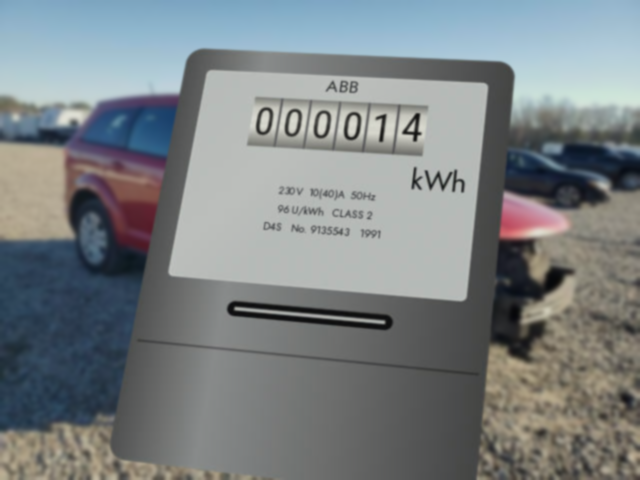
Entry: kWh 14
